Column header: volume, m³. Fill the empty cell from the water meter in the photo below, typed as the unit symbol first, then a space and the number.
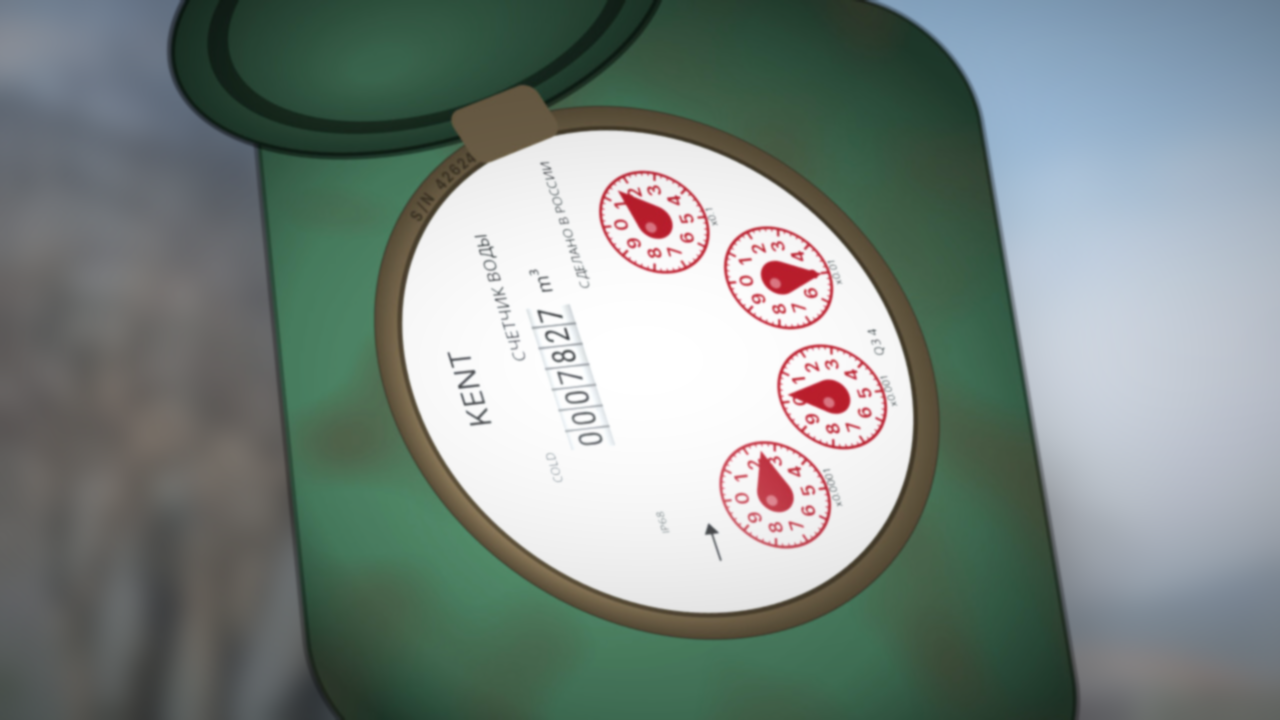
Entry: m³ 7827.1502
